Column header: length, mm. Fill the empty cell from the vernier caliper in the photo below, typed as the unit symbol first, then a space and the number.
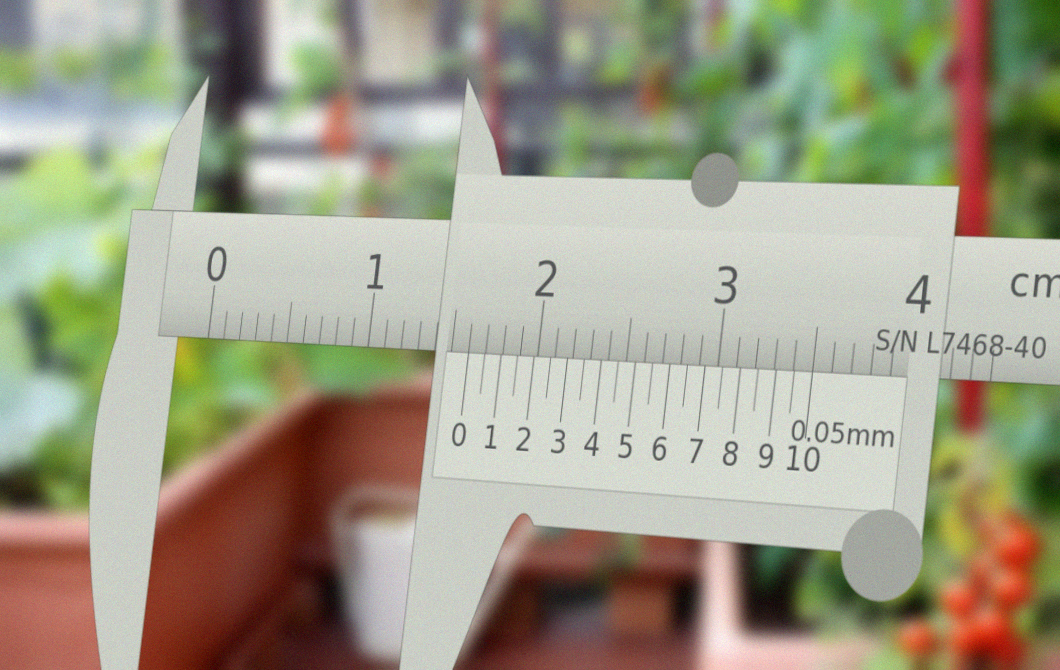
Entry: mm 16.0
